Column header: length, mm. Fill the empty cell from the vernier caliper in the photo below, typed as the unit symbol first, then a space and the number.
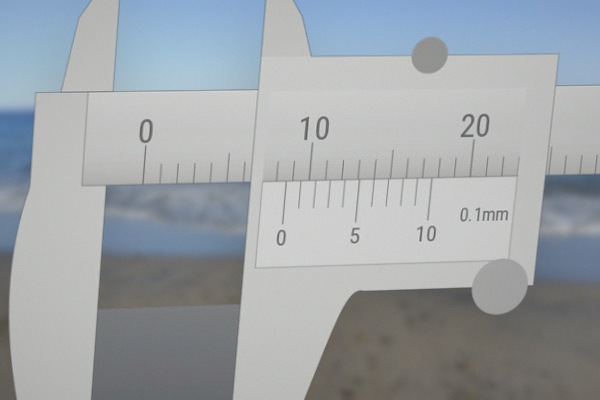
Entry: mm 8.6
